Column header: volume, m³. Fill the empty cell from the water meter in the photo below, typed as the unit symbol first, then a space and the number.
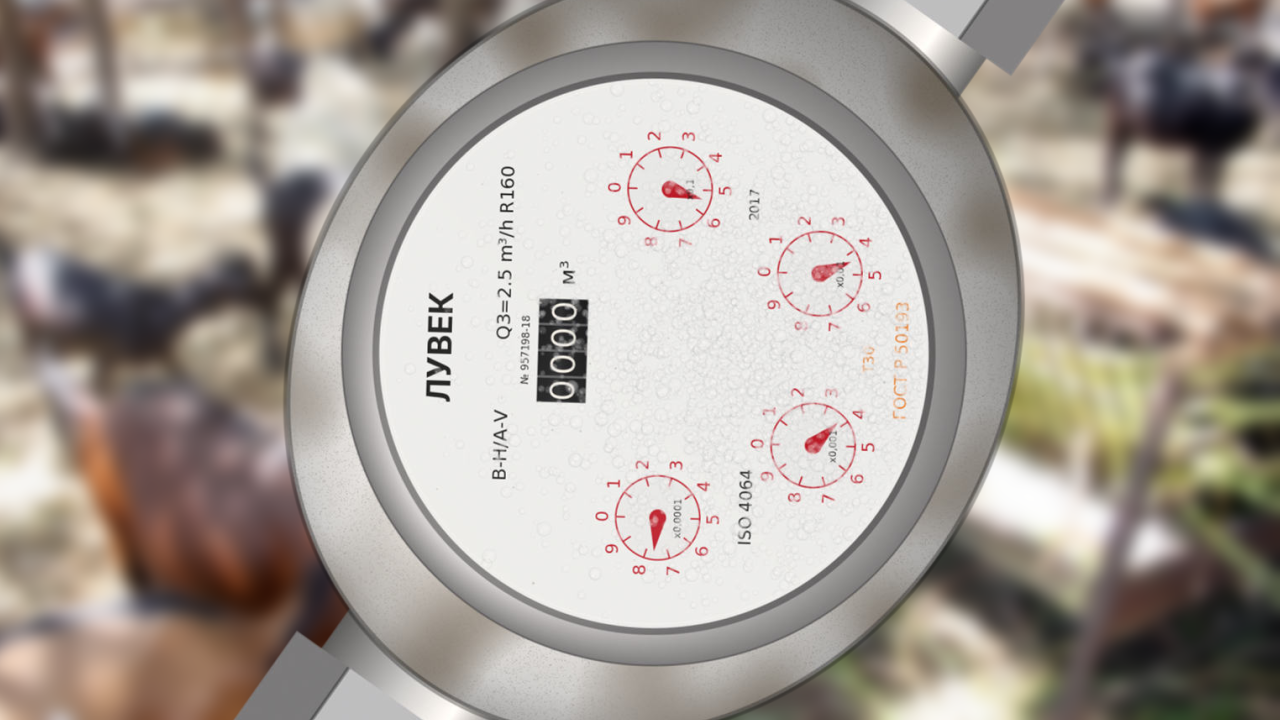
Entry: m³ 0.5437
